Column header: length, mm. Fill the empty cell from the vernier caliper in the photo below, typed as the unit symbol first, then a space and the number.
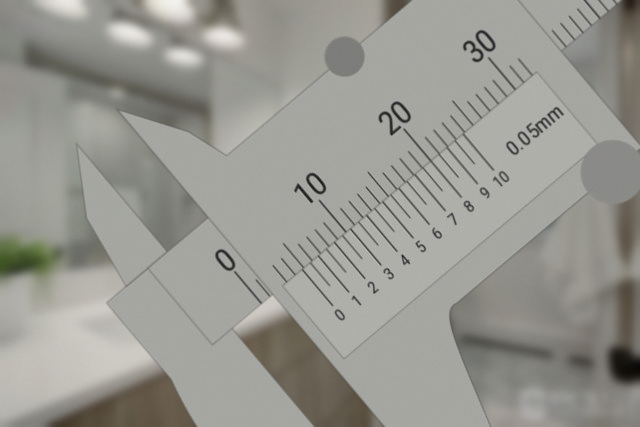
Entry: mm 4.8
